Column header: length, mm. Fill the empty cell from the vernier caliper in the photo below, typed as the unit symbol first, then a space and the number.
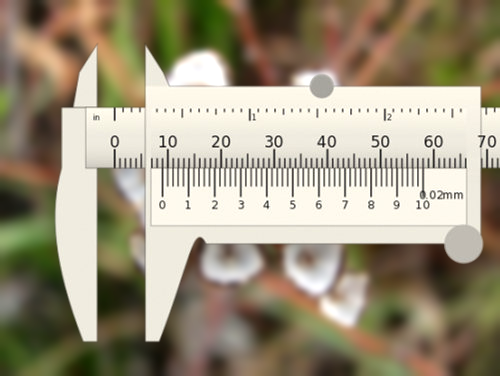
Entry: mm 9.0
